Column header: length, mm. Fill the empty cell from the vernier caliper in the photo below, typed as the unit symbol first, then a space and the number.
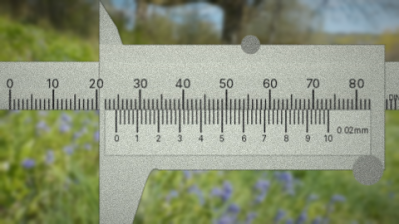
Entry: mm 24.5
